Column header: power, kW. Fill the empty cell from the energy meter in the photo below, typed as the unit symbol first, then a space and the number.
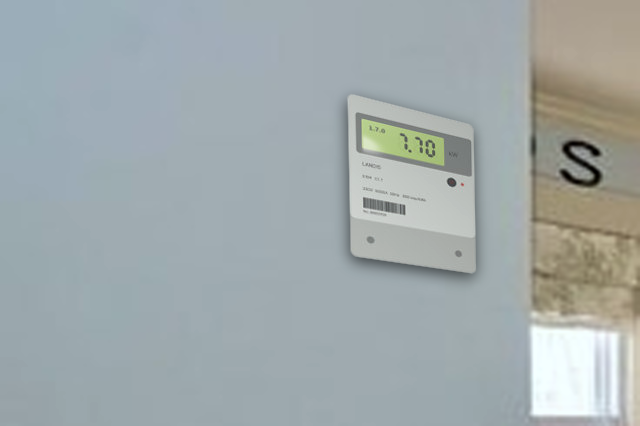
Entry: kW 7.70
